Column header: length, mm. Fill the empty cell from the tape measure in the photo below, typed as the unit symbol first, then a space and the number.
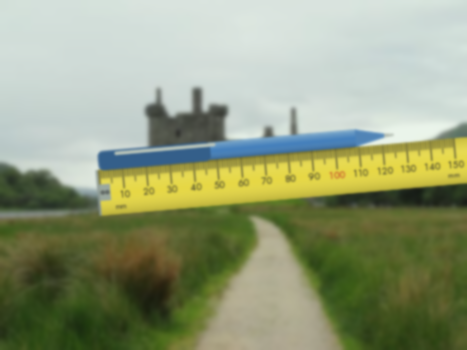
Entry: mm 125
